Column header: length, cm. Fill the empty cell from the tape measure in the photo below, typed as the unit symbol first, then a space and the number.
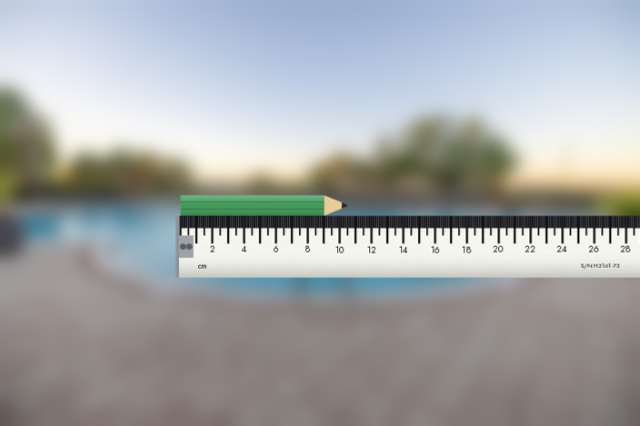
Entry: cm 10.5
